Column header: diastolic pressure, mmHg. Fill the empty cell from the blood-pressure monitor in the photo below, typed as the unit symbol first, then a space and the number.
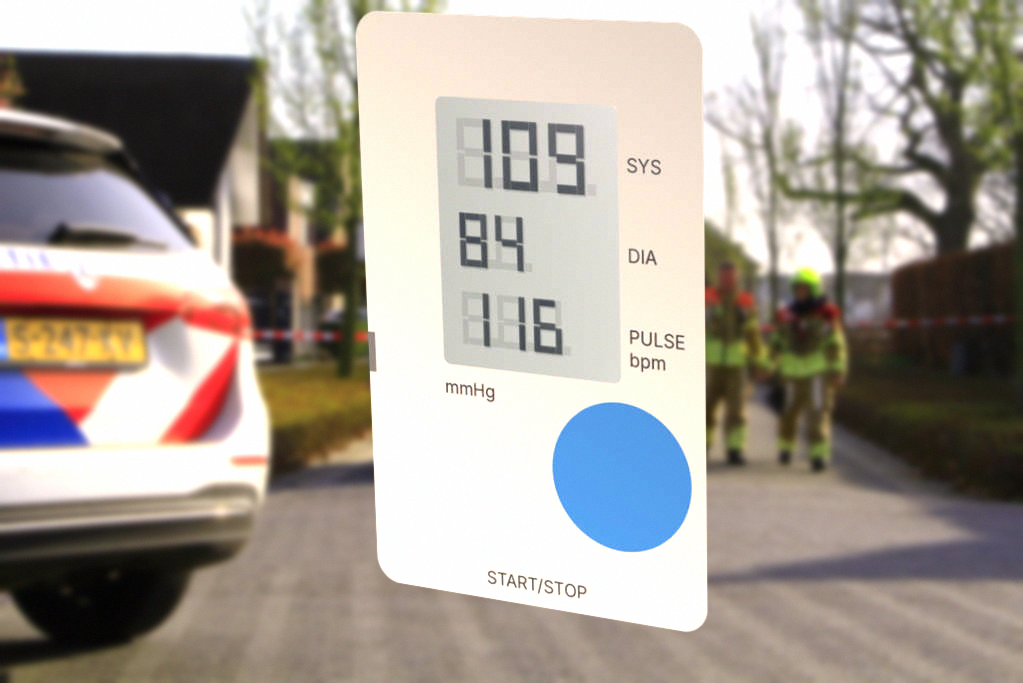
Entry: mmHg 84
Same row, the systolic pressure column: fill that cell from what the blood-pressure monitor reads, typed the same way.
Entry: mmHg 109
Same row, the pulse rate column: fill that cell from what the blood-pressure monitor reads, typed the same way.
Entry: bpm 116
